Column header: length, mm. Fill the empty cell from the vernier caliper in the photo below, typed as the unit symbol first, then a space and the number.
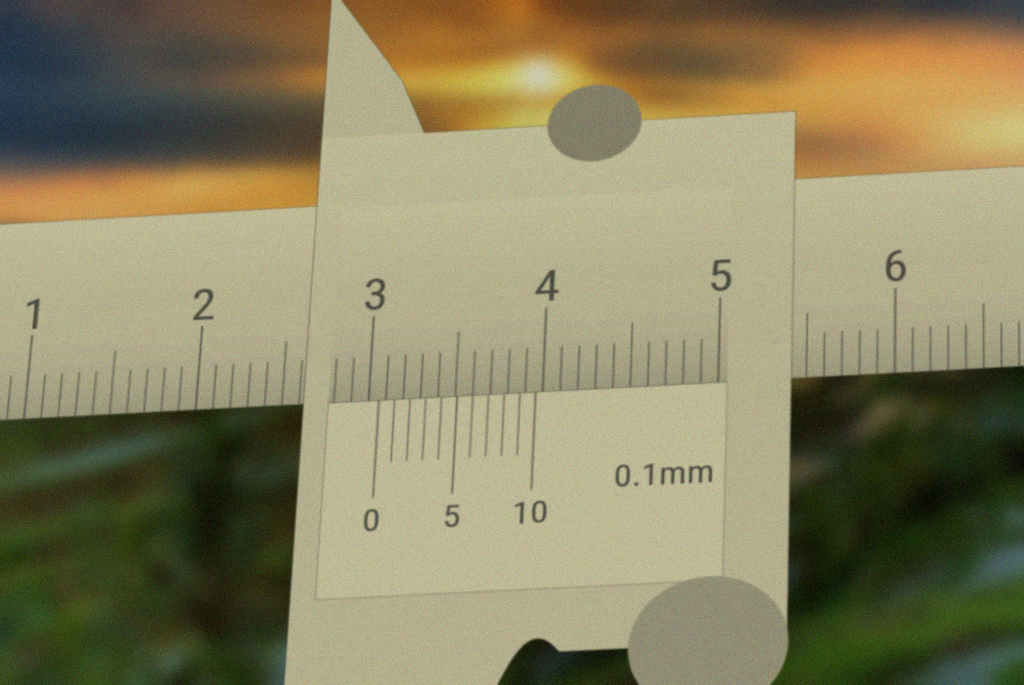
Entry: mm 30.6
